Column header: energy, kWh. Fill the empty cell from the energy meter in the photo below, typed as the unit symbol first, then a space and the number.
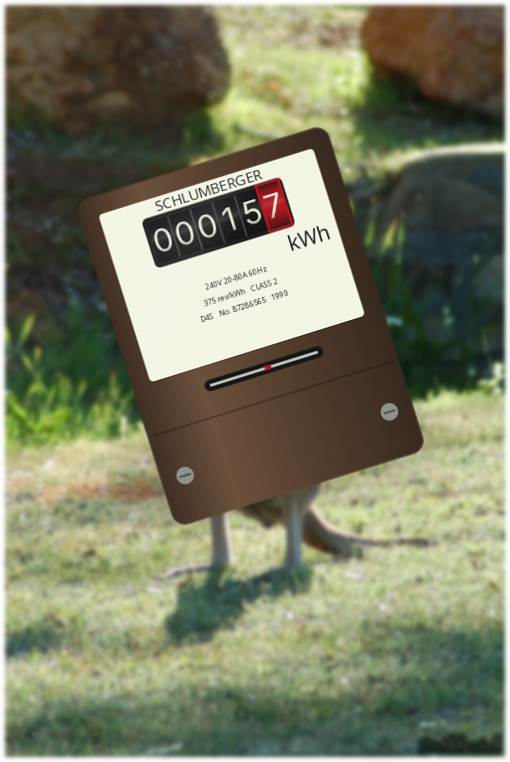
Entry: kWh 15.7
